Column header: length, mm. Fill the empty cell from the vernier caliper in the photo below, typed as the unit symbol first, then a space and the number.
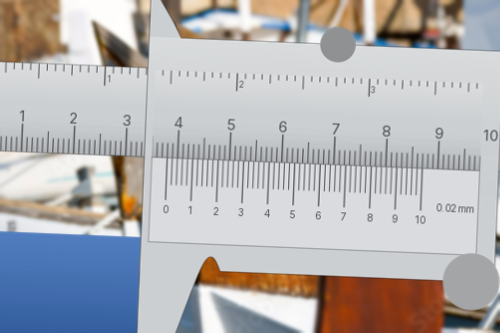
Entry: mm 38.0
